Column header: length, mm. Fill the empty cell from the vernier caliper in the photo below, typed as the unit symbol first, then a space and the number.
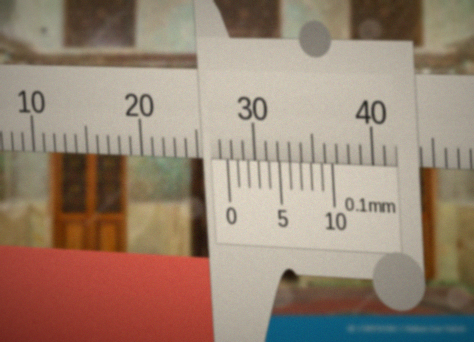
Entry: mm 27.6
